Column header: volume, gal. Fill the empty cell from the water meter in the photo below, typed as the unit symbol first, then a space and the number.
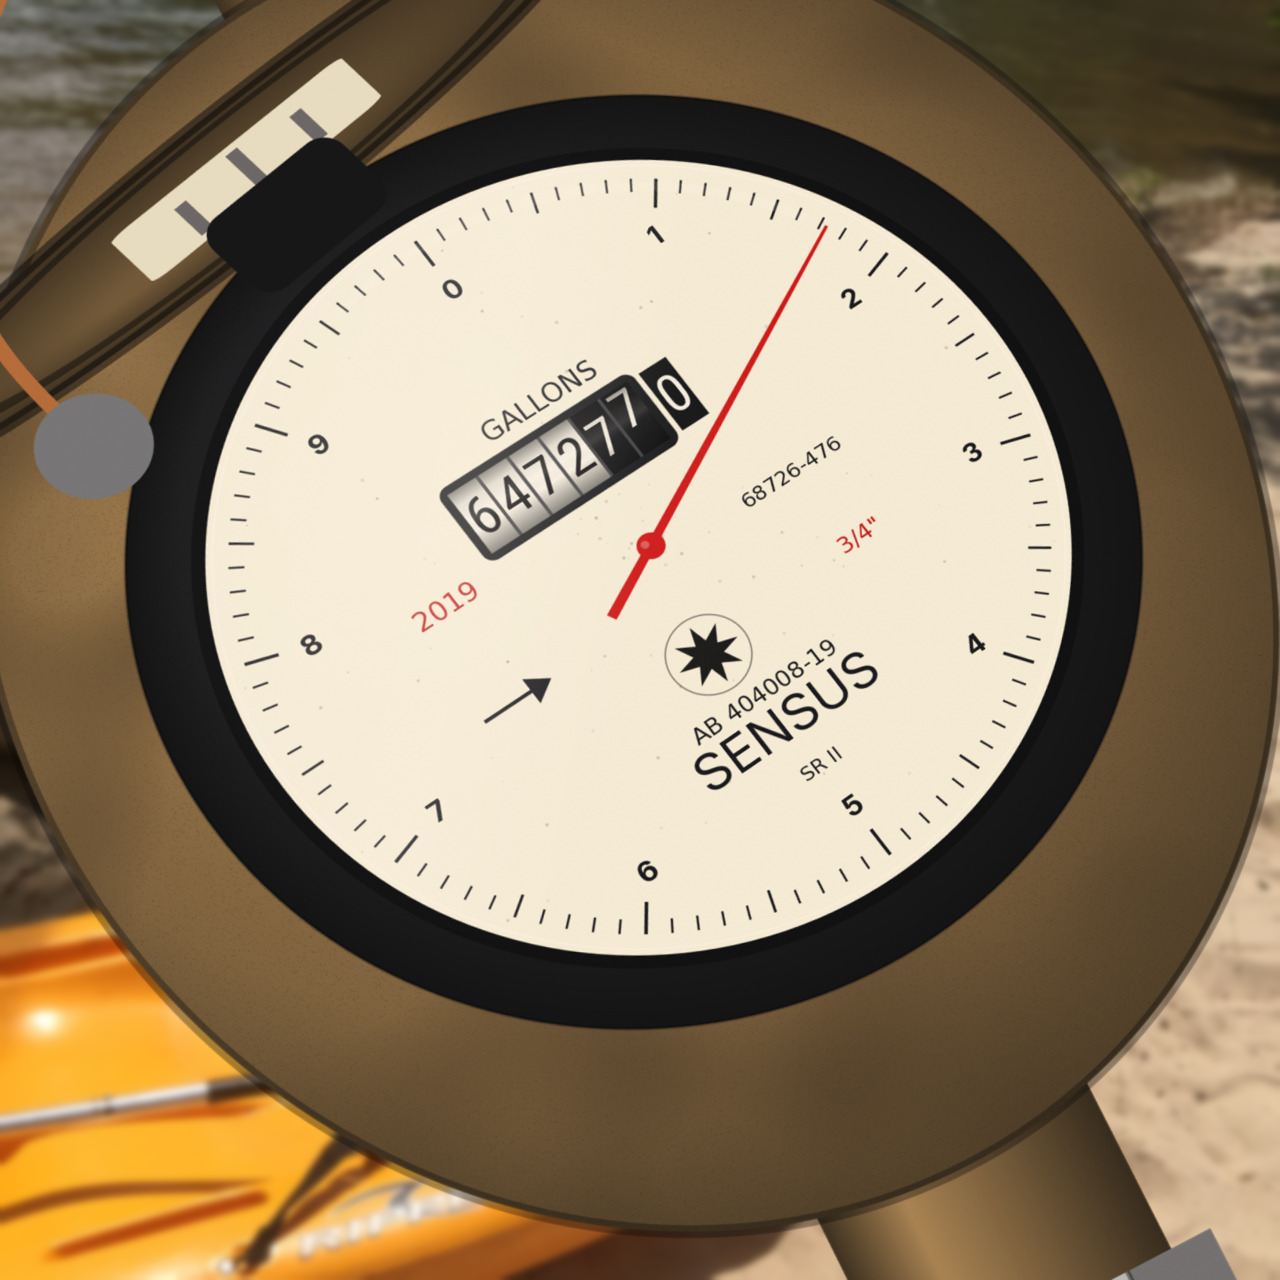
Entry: gal 6472771.7
